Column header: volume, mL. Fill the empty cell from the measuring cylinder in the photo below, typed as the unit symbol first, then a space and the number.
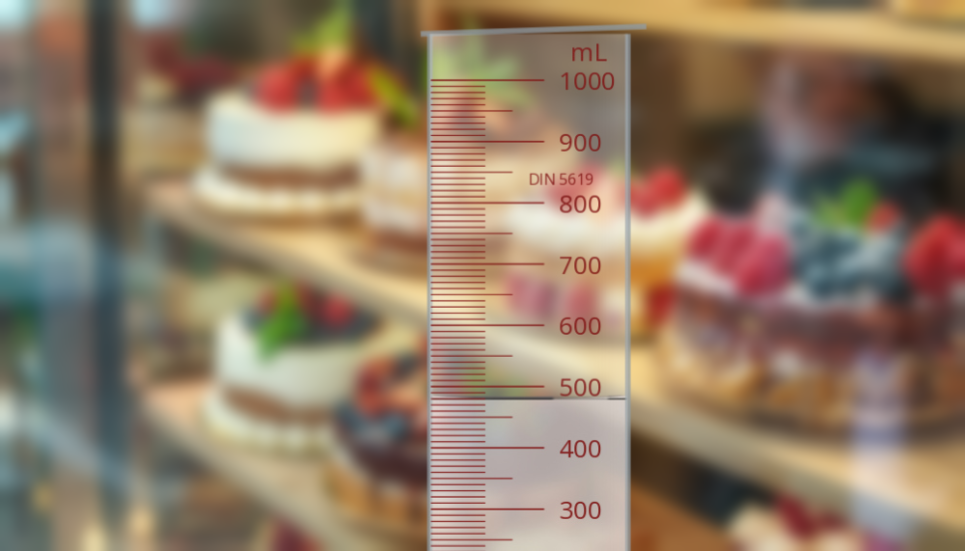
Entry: mL 480
